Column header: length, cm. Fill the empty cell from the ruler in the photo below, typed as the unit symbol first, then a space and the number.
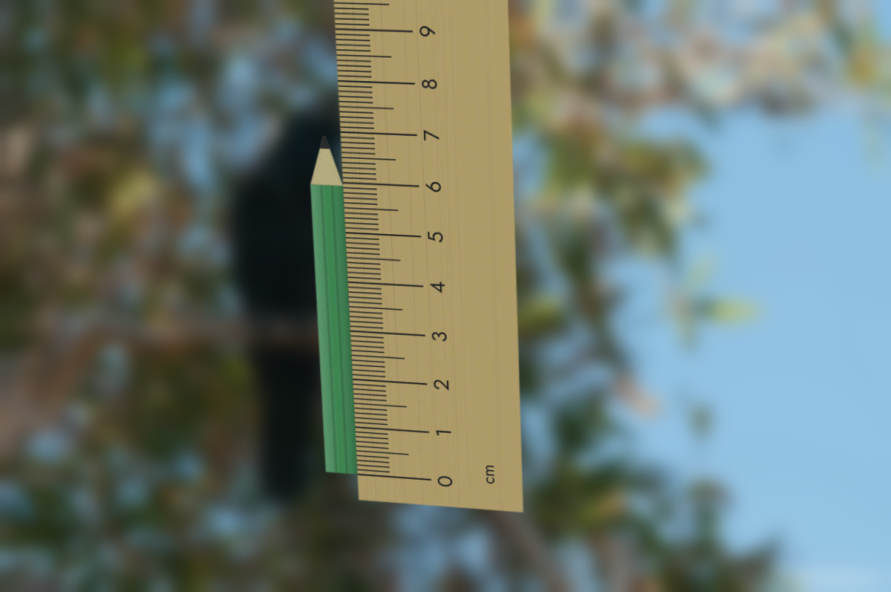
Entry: cm 6.9
